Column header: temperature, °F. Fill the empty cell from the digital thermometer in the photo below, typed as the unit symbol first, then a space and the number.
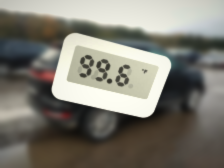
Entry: °F 99.6
